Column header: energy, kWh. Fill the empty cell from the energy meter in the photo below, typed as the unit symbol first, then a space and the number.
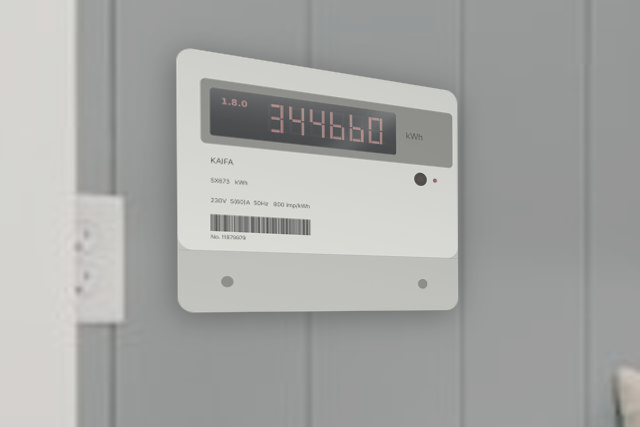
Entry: kWh 344660
